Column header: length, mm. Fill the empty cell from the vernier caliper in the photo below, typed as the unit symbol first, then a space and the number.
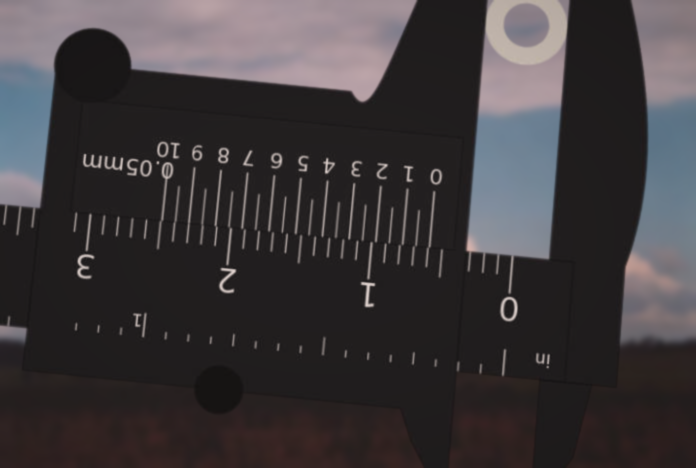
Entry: mm 5.9
